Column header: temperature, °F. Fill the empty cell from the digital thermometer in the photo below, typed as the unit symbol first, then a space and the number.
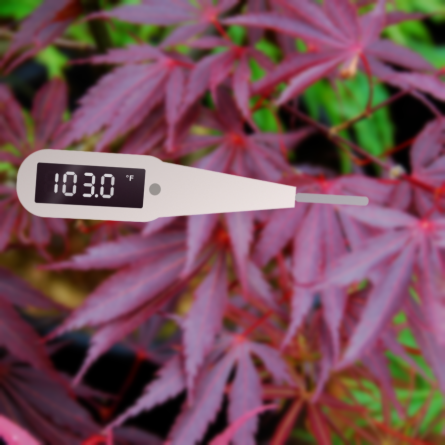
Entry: °F 103.0
